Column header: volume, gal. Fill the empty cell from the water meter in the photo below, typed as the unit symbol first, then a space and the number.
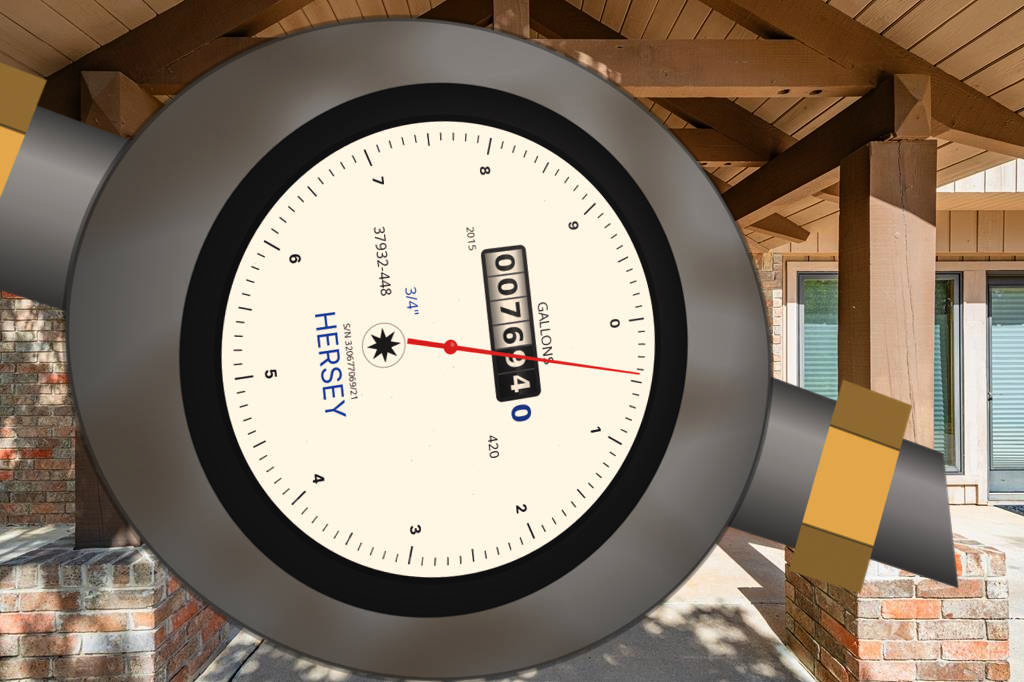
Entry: gal 76940.4
